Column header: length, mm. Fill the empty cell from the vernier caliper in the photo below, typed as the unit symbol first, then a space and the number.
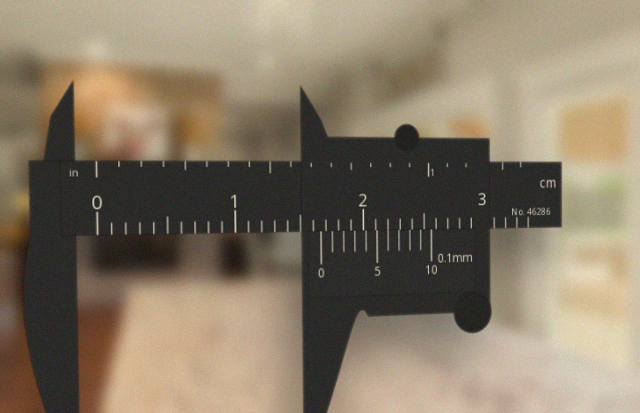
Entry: mm 16.6
